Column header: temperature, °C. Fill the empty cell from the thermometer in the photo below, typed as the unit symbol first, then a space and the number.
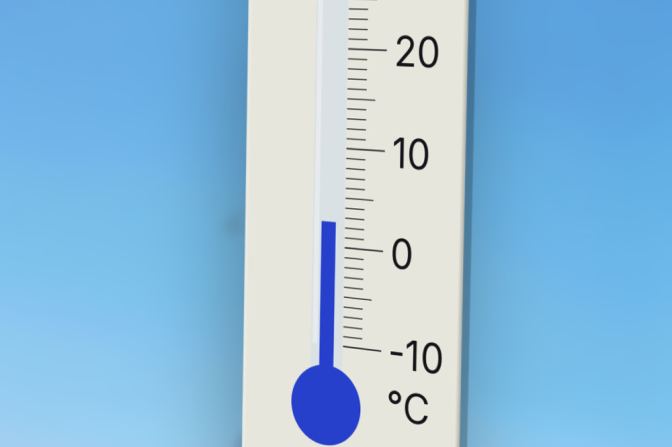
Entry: °C 2.5
